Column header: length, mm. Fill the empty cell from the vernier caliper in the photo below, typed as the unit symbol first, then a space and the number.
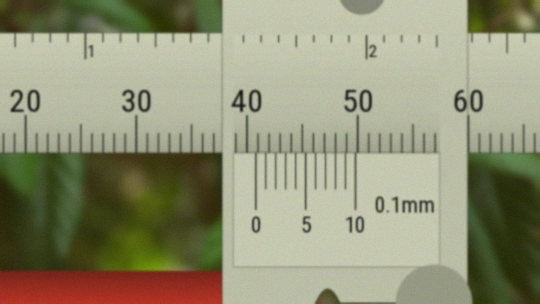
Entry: mm 40.8
